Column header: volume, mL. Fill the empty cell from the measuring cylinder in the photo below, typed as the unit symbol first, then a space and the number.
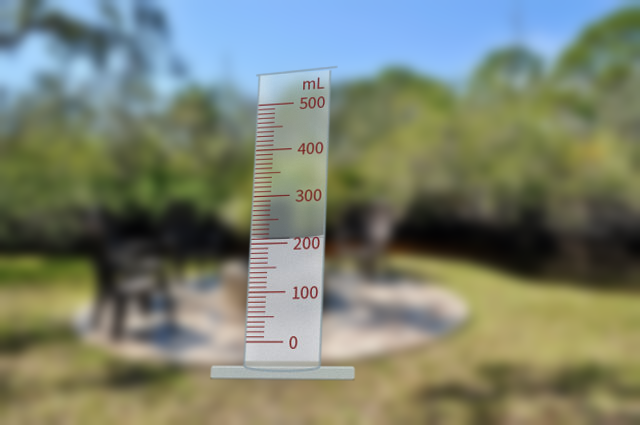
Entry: mL 210
